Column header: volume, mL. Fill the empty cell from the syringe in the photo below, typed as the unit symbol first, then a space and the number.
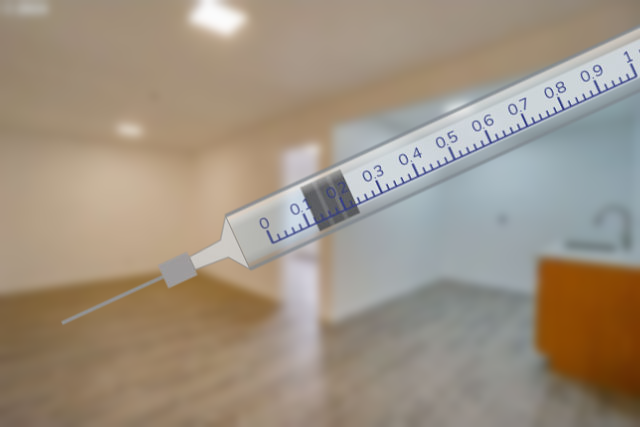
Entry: mL 0.12
